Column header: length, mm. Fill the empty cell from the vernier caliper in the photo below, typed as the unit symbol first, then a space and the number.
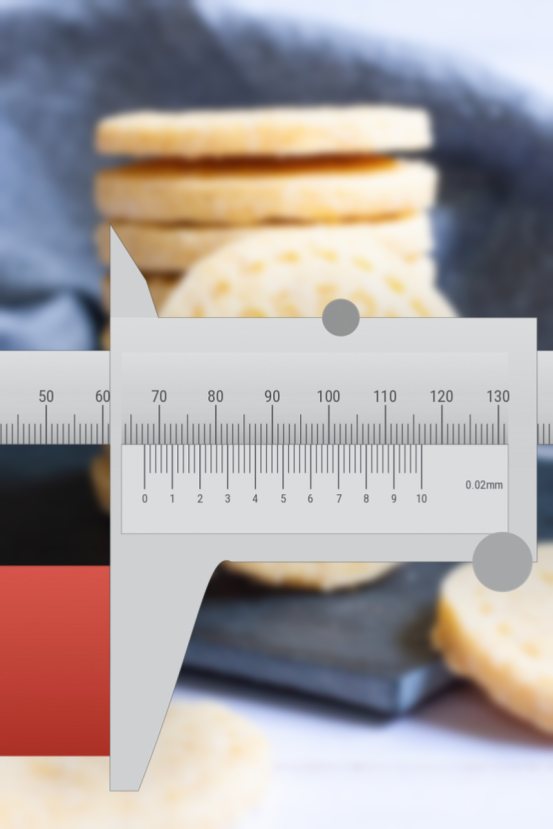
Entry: mm 67.4
